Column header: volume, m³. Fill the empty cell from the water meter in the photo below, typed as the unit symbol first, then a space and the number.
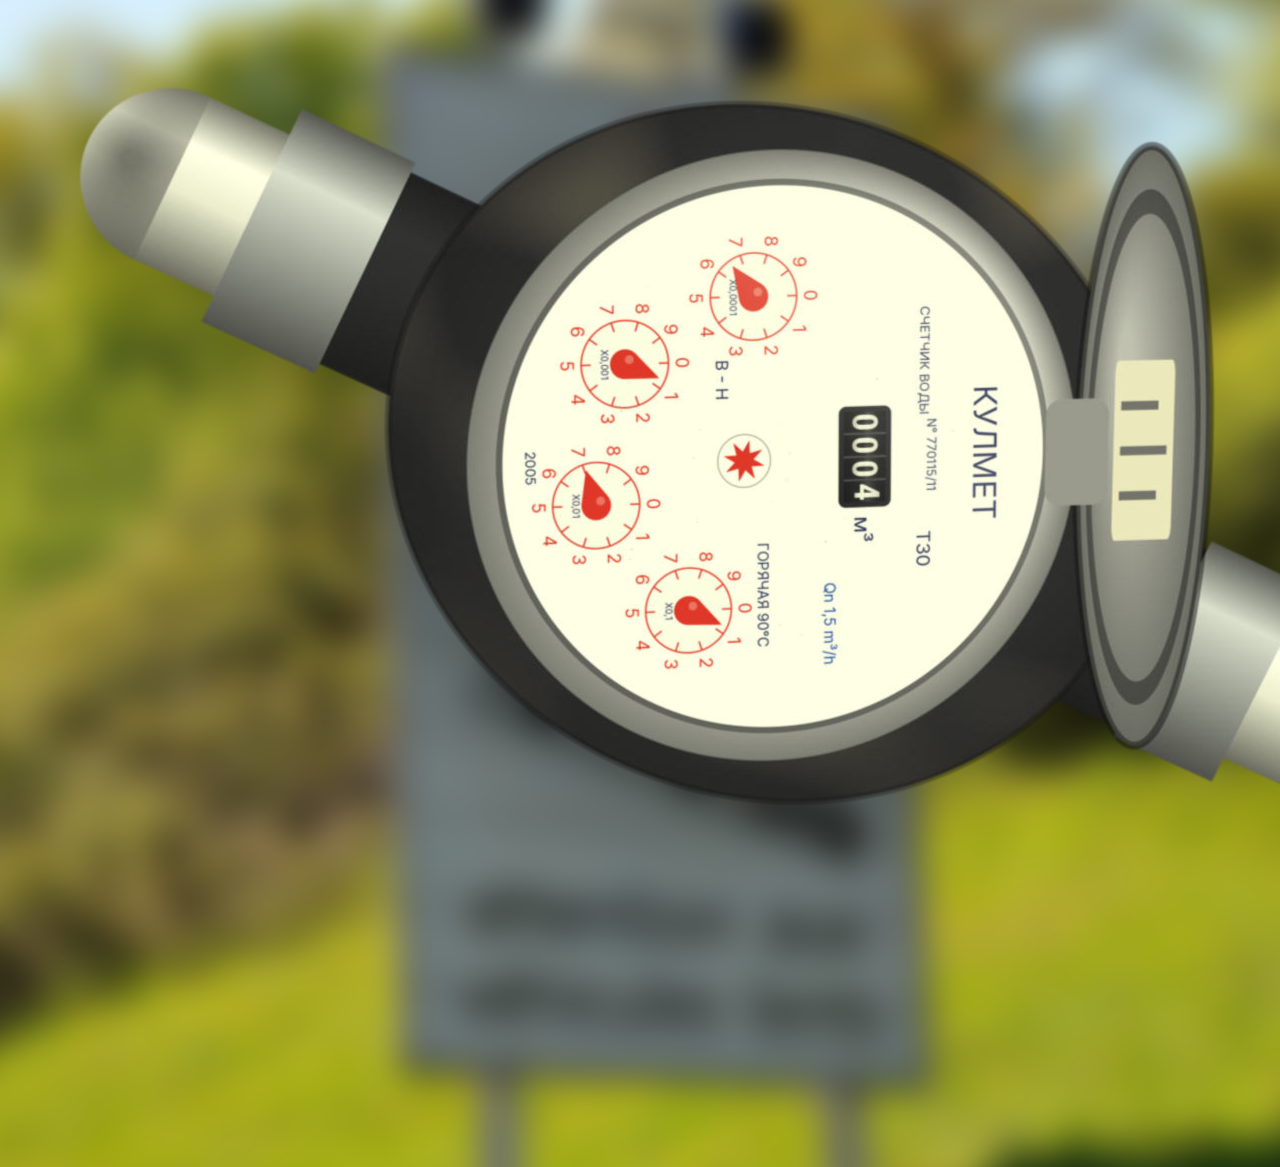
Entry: m³ 4.0706
